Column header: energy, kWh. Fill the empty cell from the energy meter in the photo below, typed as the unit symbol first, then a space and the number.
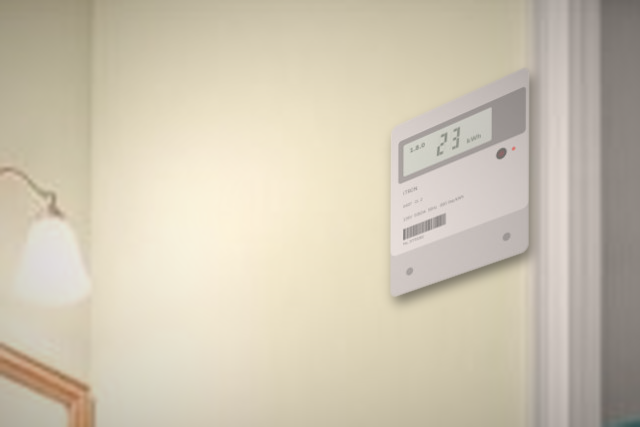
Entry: kWh 23
